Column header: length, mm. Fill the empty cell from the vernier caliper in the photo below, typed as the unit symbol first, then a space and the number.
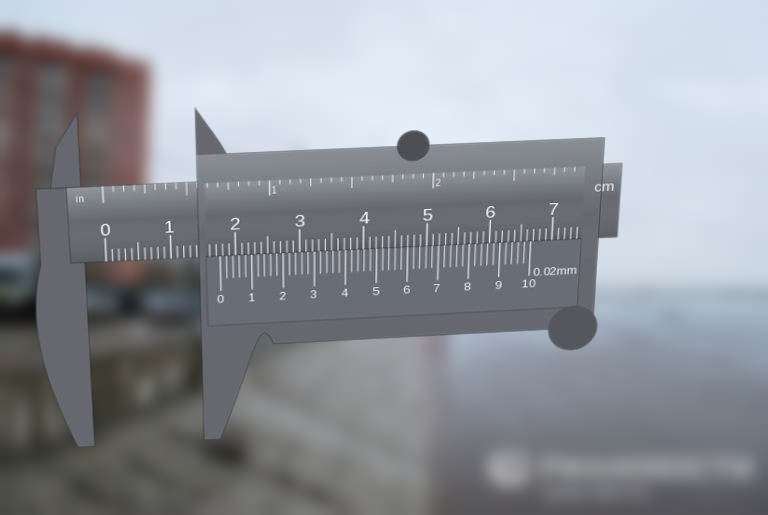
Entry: mm 17.6
